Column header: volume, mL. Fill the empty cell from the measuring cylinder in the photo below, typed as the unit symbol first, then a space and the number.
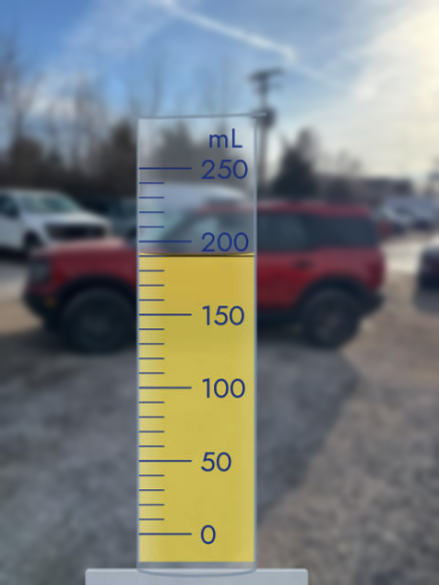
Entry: mL 190
